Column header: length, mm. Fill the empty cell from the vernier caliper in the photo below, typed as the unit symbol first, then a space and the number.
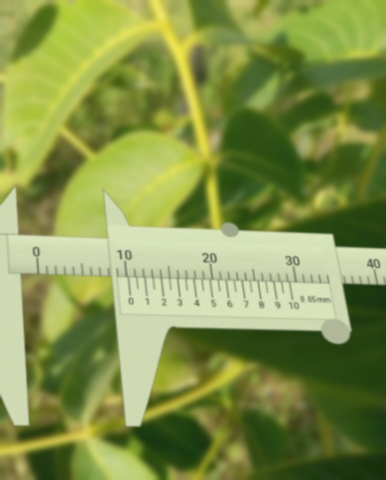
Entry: mm 10.2
